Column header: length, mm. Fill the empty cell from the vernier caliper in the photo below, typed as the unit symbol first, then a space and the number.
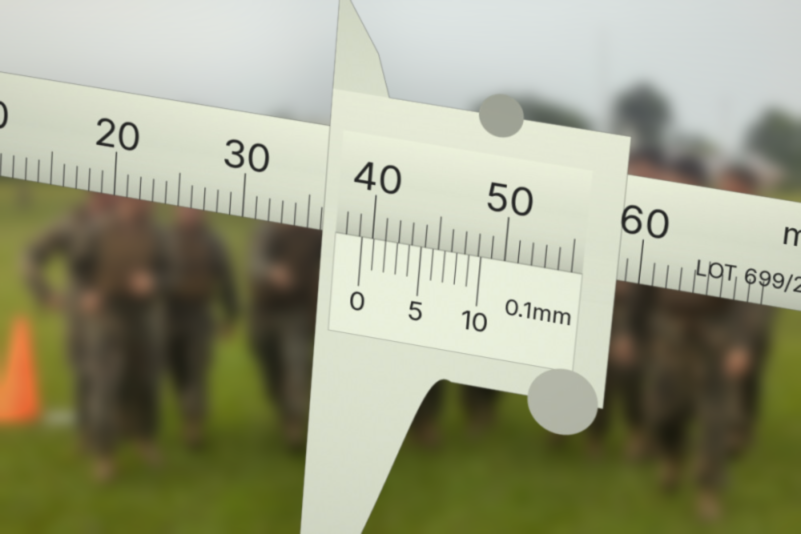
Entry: mm 39.2
